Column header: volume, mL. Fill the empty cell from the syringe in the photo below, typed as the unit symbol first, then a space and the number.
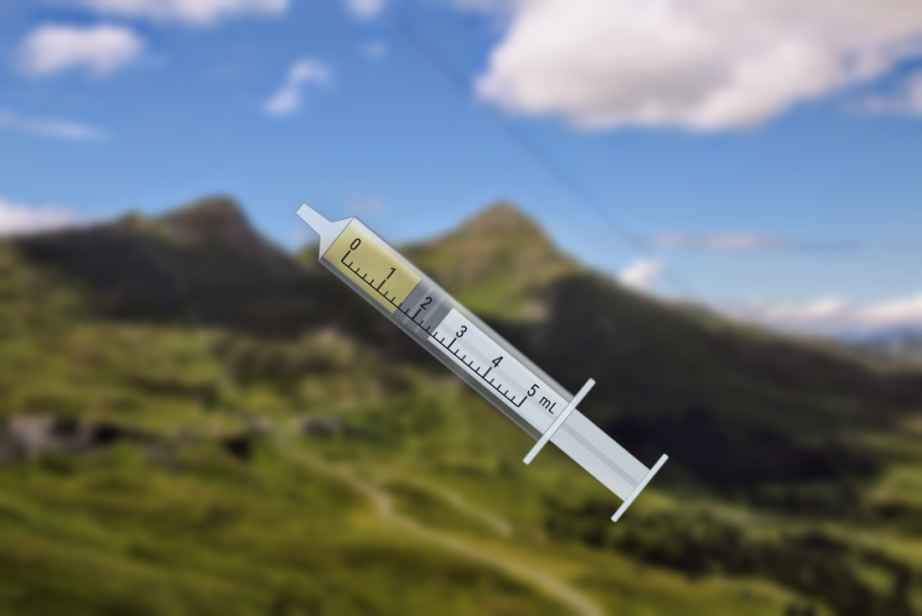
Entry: mL 1.6
